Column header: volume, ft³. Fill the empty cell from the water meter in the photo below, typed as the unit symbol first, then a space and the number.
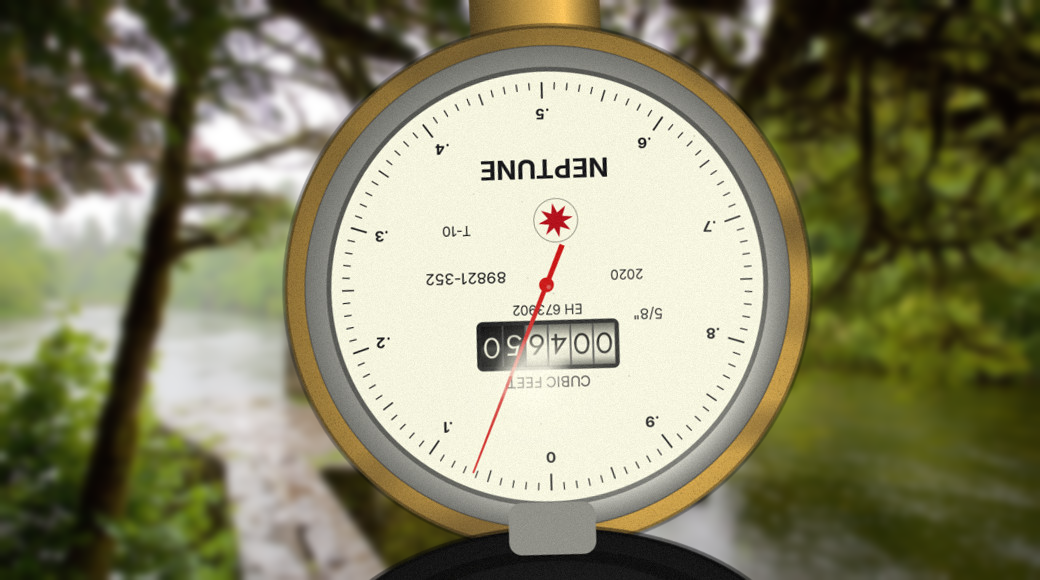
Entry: ft³ 4650.06
